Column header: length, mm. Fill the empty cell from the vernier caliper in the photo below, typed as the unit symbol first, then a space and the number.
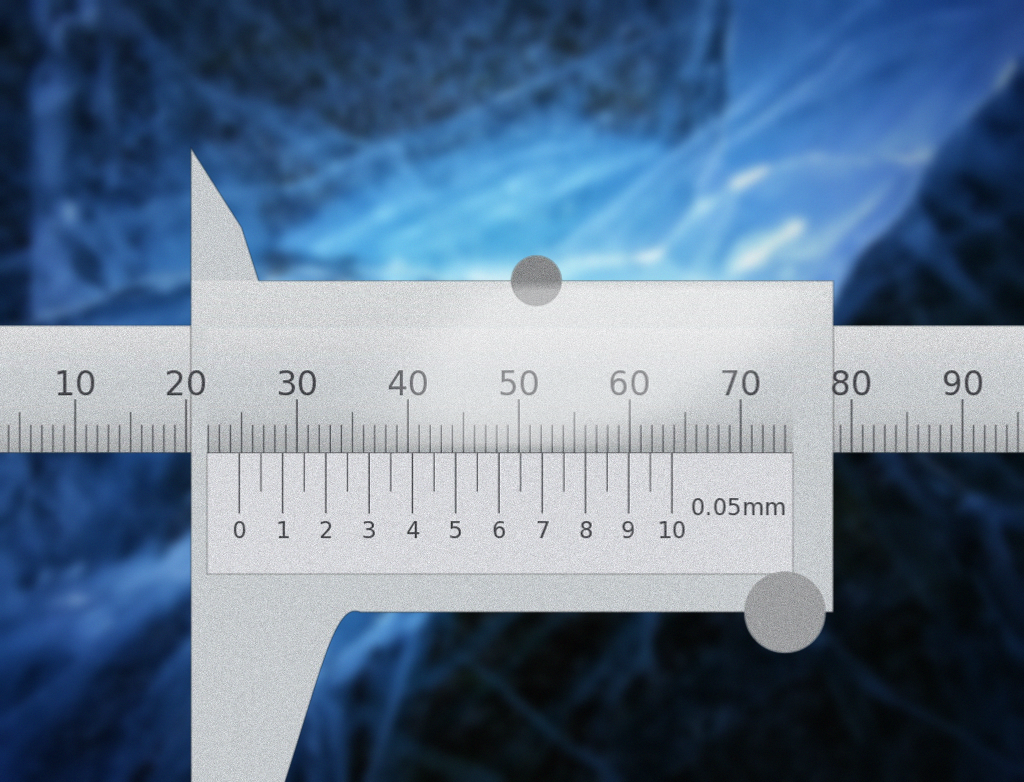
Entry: mm 24.8
